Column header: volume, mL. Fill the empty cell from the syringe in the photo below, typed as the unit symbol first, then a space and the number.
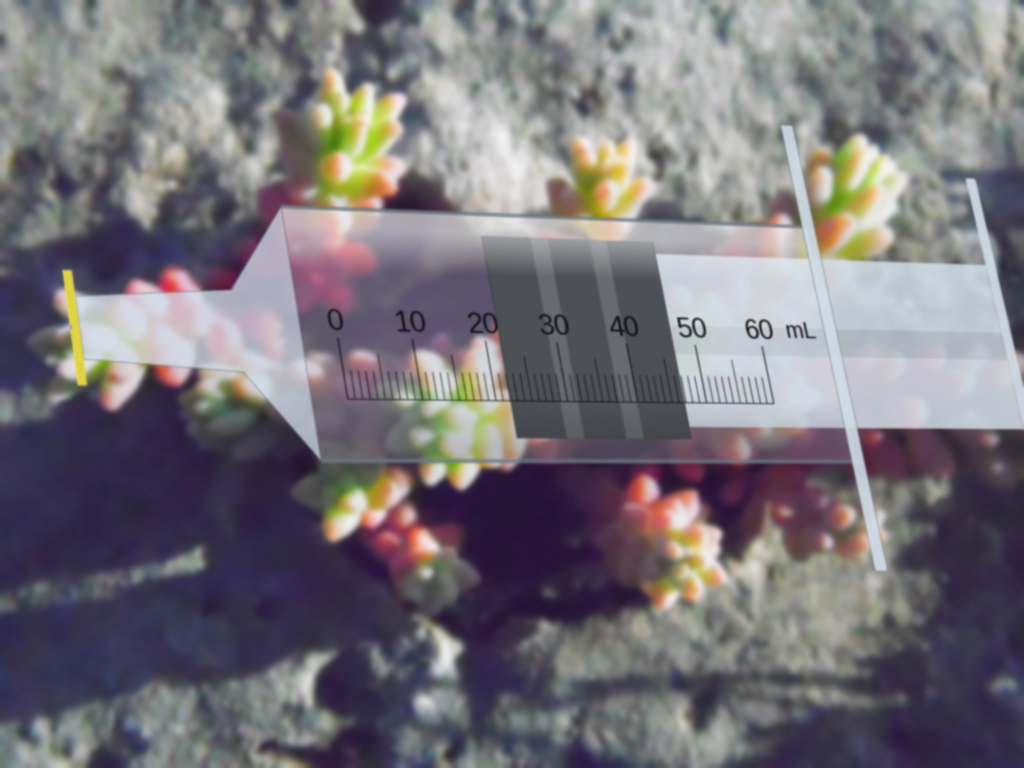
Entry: mL 22
